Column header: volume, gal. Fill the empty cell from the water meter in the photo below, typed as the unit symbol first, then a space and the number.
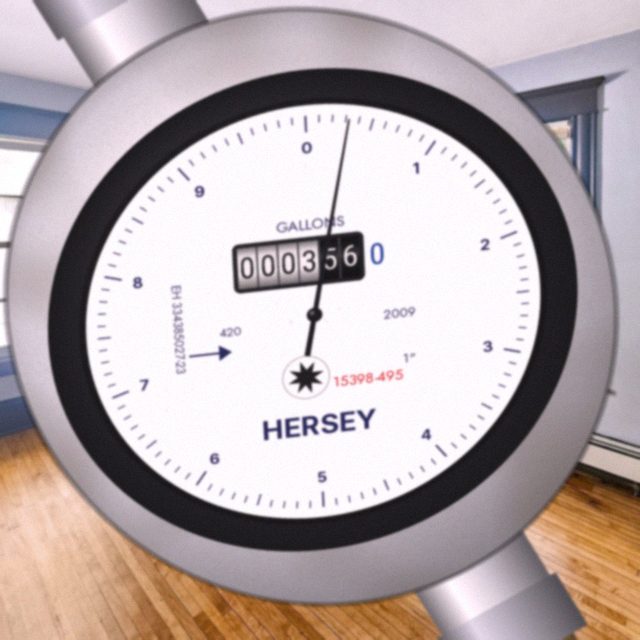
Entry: gal 3560.3
